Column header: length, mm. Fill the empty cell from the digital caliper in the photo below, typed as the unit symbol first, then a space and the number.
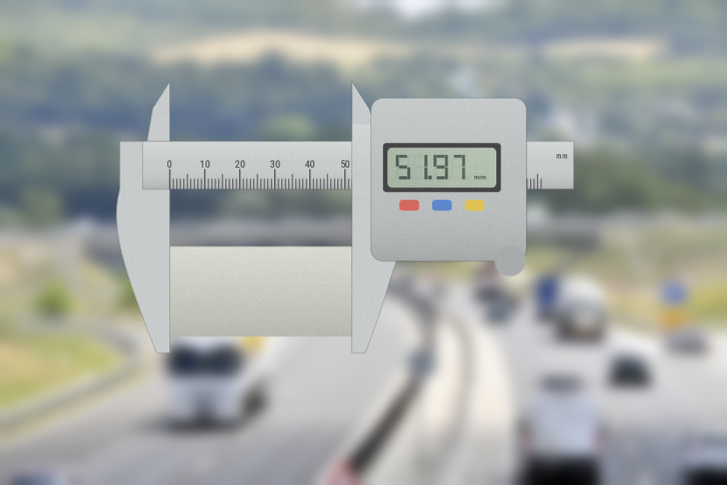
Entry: mm 51.97
